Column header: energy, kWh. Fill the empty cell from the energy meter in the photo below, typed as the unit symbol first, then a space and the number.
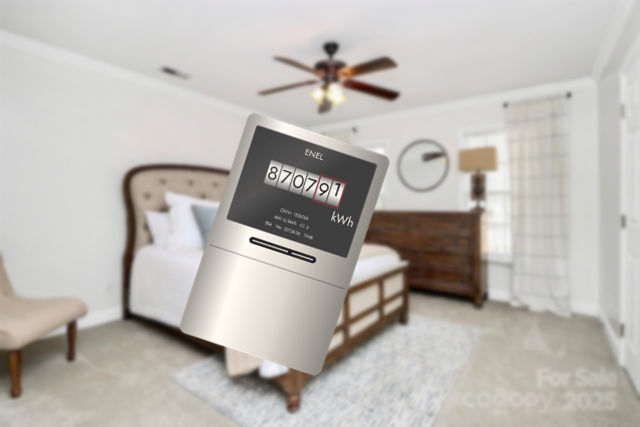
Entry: kWh 8707.91
